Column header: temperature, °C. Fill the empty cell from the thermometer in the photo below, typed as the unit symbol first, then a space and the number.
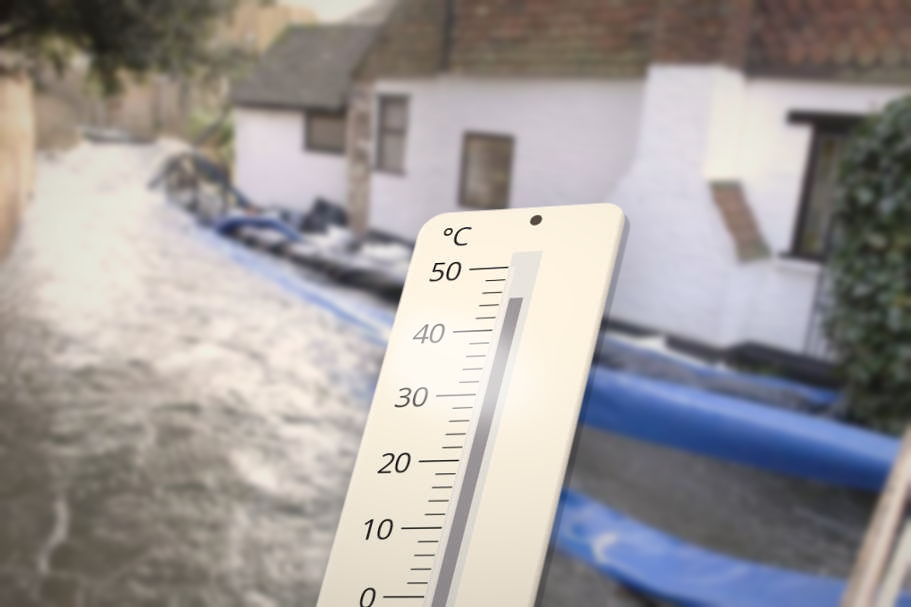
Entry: °C 45
